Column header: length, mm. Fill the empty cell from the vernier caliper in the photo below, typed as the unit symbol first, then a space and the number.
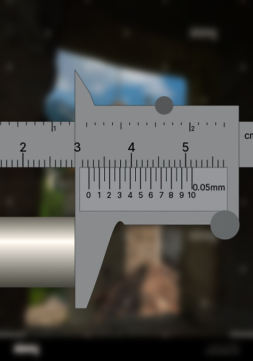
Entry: mm 32.2
